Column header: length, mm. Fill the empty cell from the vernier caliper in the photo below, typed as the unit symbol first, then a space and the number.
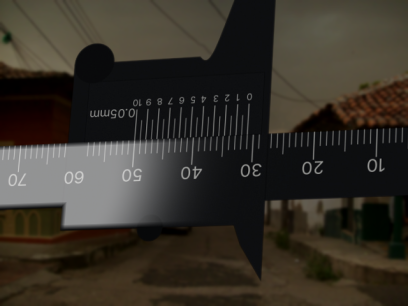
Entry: mm 31.0
